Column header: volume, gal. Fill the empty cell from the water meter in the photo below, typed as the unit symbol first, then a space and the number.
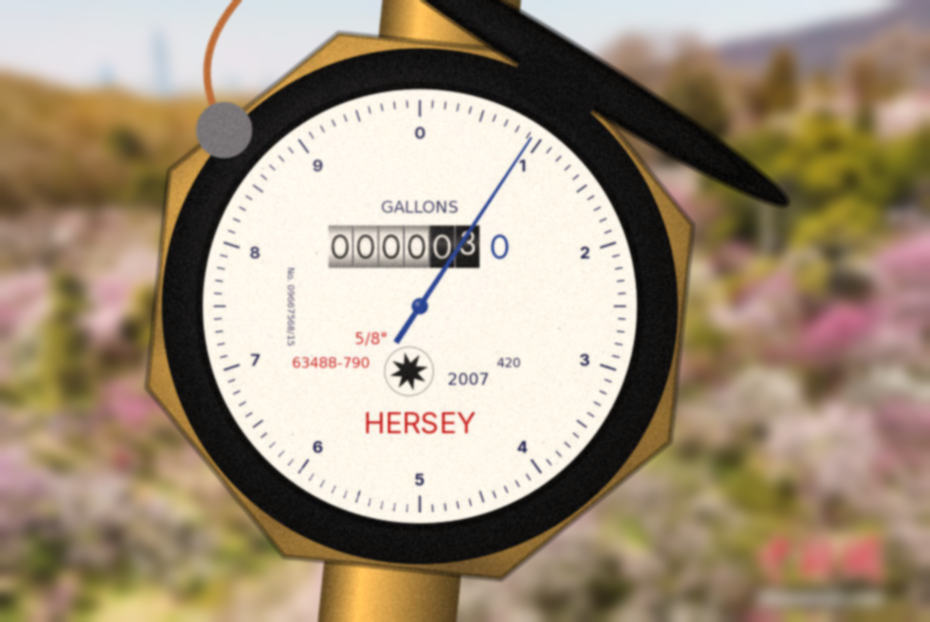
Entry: gal 30.9
